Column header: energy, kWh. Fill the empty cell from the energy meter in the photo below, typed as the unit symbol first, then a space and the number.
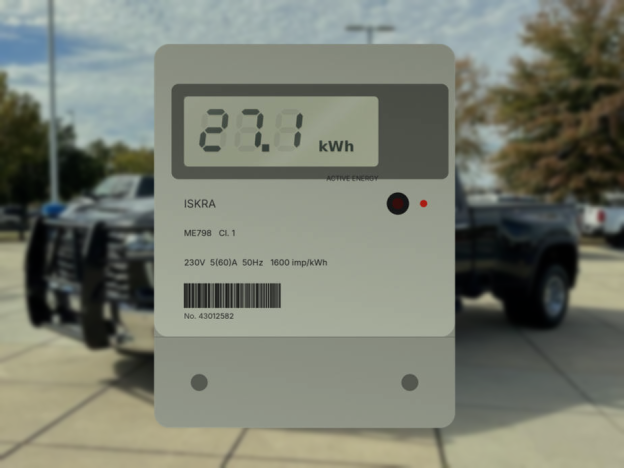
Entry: kWh 27.1
